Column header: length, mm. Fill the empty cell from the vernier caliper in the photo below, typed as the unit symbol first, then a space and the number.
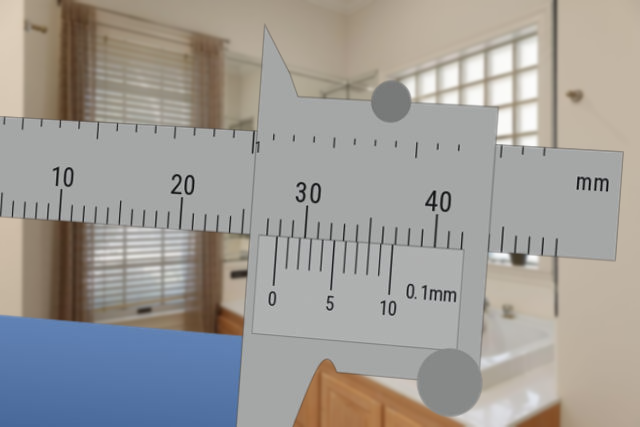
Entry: mm 27.8
